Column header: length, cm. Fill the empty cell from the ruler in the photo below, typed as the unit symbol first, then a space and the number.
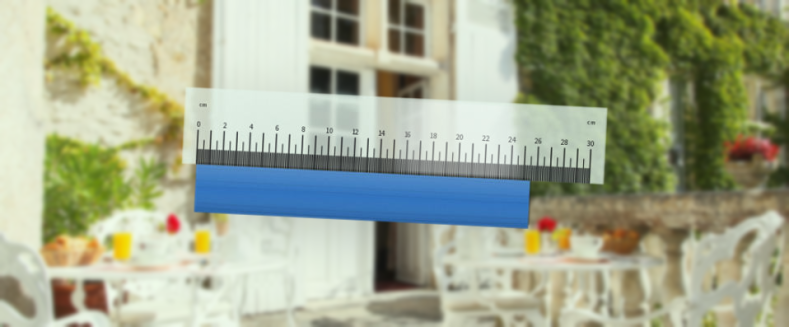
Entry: cm 25.5
